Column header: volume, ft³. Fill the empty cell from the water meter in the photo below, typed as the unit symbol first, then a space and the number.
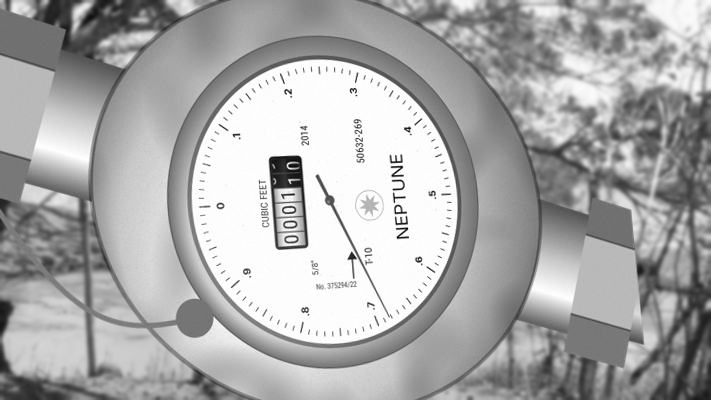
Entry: ft³ 109.68
